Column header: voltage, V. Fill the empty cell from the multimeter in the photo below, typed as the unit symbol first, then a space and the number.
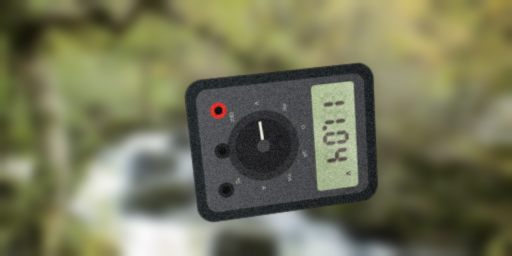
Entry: V 11.04
